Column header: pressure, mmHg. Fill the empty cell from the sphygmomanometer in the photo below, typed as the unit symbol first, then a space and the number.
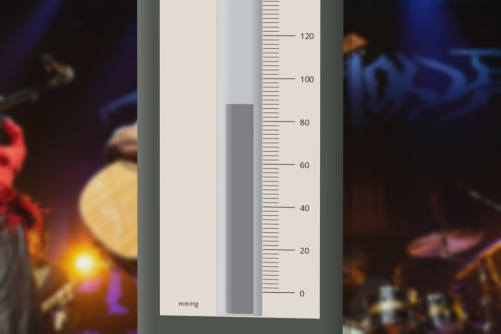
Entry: mmHg 88
